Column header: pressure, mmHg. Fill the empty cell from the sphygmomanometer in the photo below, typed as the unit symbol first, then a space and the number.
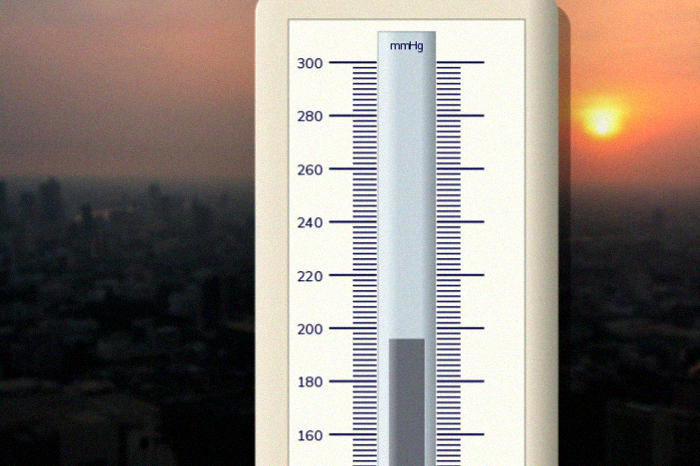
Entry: mmHg 196
